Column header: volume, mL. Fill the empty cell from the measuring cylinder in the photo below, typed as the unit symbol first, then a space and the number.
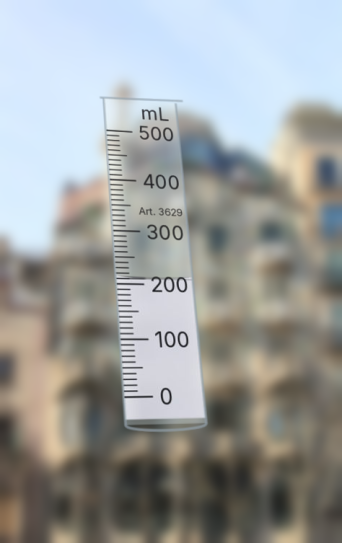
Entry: mL 210
